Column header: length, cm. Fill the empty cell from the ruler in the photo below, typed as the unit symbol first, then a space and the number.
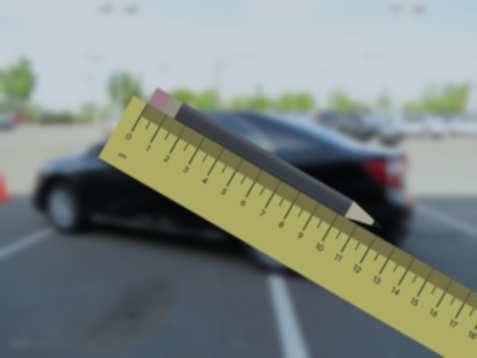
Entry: cm 12
